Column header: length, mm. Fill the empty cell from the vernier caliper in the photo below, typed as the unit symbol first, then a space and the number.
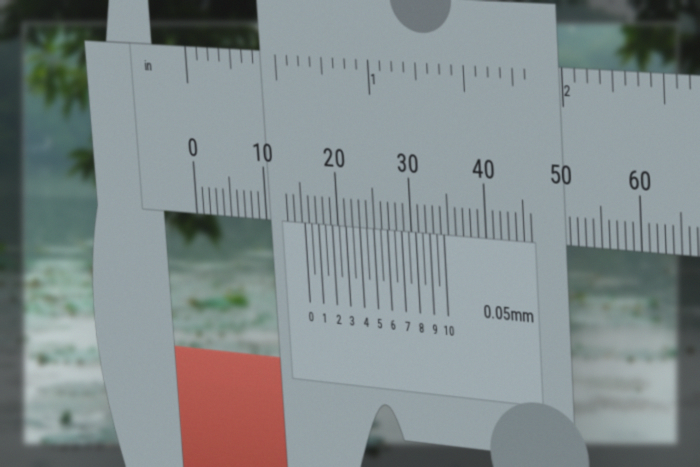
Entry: mm 15.4
